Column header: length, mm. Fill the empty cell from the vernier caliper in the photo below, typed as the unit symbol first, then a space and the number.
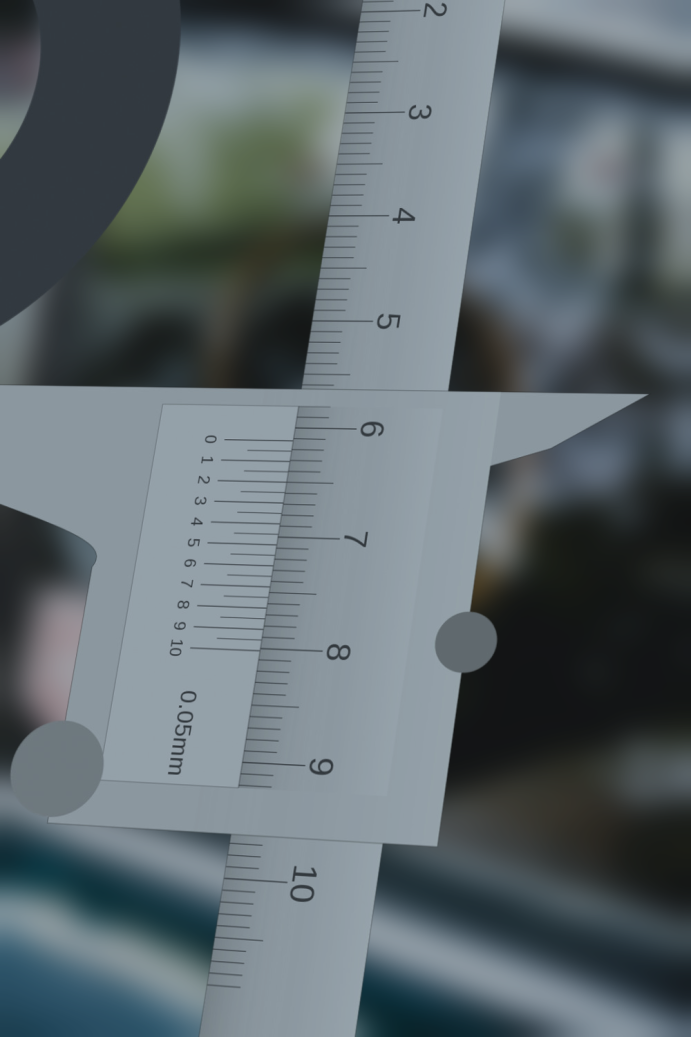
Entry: mm 61.2
